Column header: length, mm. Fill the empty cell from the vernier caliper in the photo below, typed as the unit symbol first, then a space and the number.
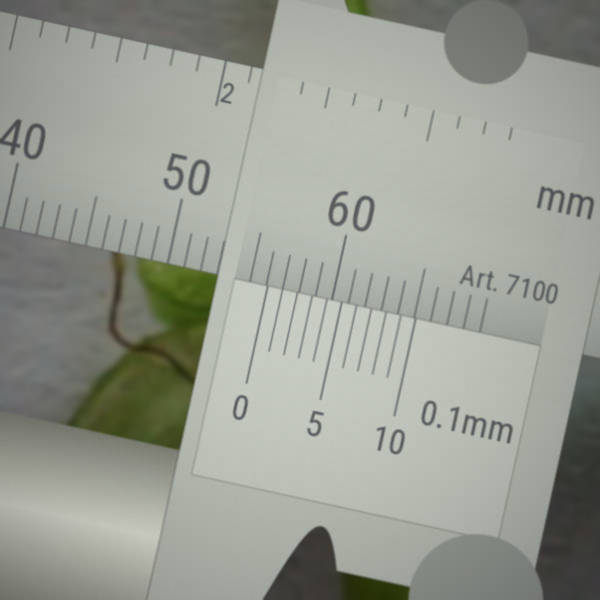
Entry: mm 56.1
